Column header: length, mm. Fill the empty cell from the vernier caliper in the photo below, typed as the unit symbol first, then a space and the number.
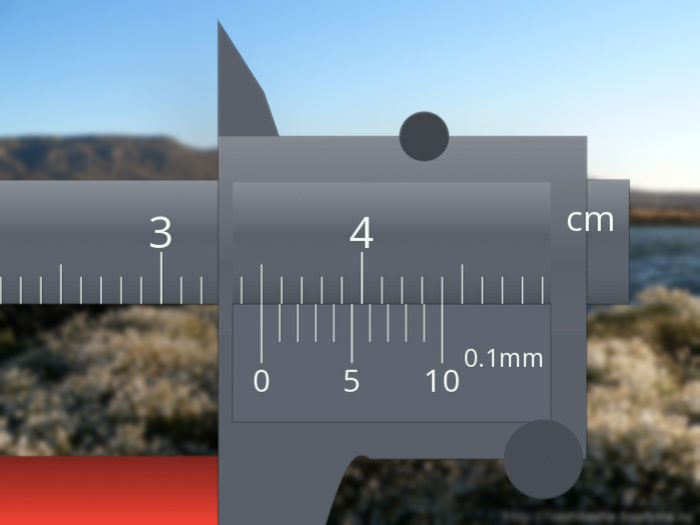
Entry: mm 35.0
